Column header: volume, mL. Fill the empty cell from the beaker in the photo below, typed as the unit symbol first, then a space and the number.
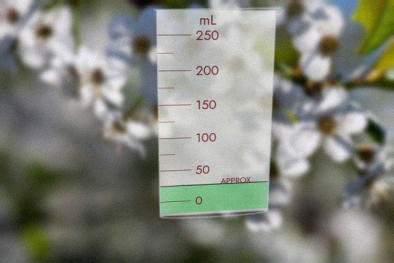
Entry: mL 25
